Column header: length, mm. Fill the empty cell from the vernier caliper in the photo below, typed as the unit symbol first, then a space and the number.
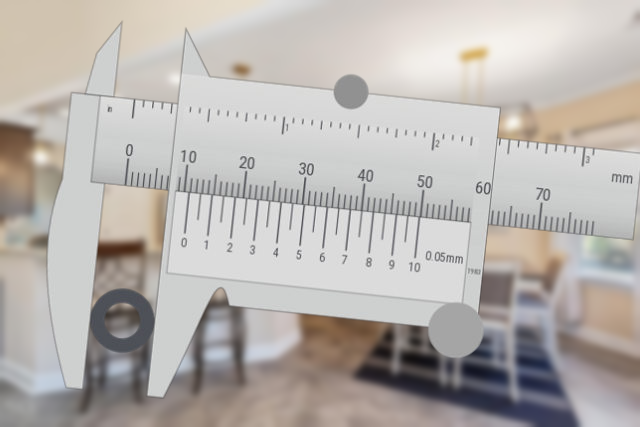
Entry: mm 10.8
